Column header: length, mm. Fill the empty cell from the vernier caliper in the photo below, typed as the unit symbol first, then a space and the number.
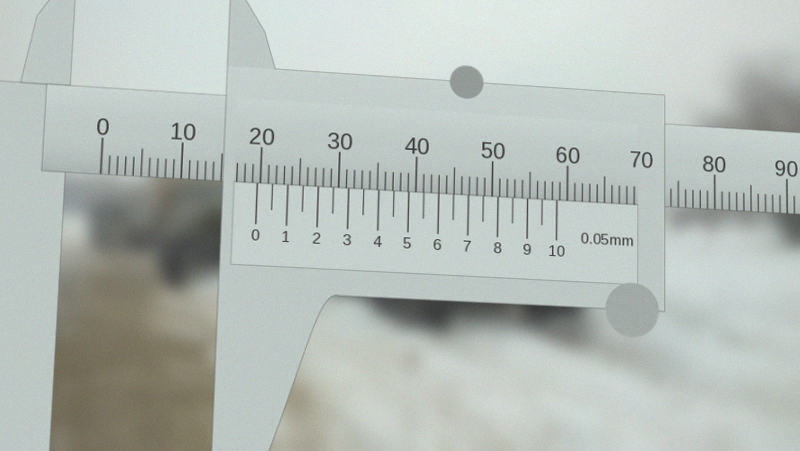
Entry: mm 19.6
